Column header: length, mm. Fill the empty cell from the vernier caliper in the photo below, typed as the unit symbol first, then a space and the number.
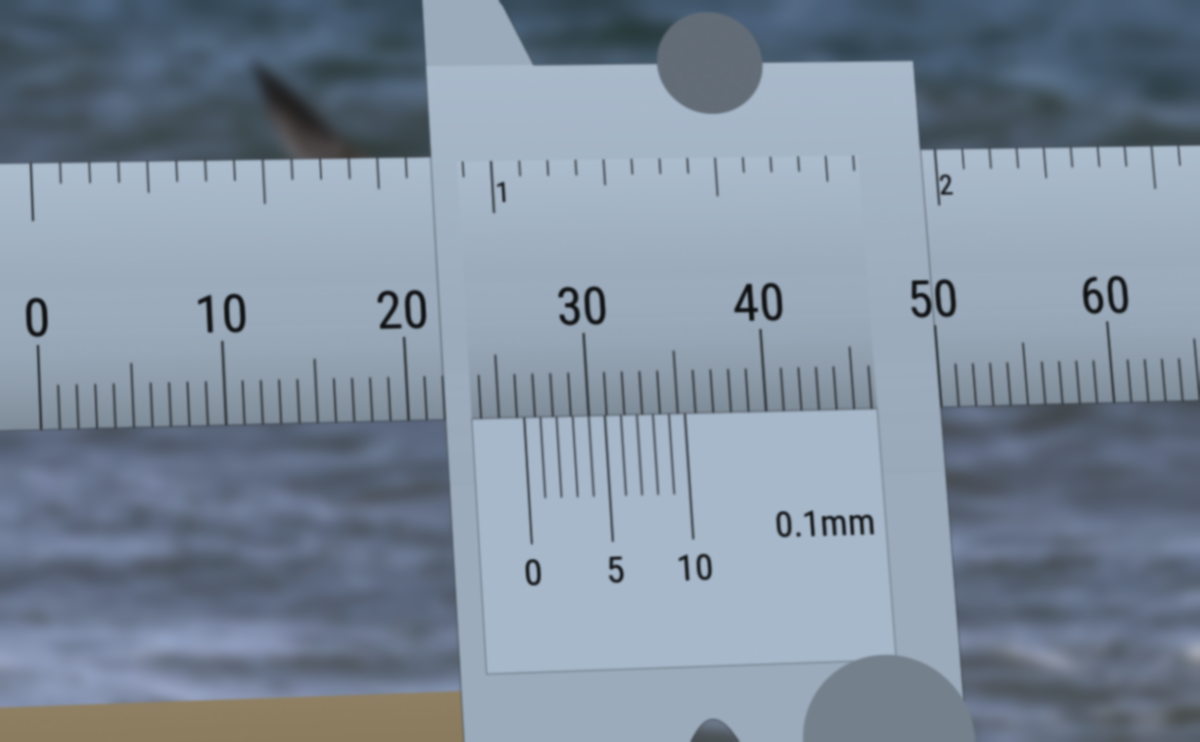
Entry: mm 26.4
